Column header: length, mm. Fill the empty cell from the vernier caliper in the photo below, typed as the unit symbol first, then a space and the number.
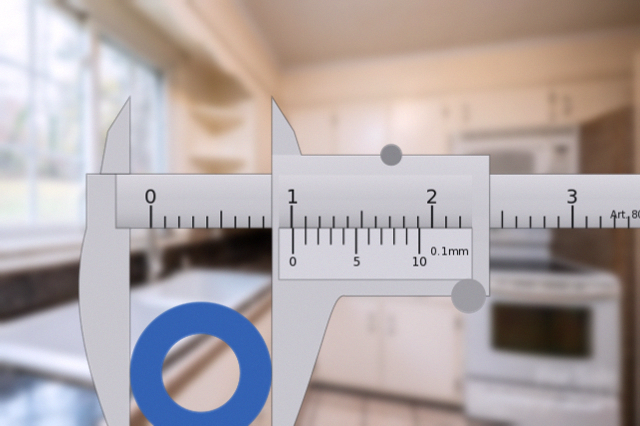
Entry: mm 10.1
